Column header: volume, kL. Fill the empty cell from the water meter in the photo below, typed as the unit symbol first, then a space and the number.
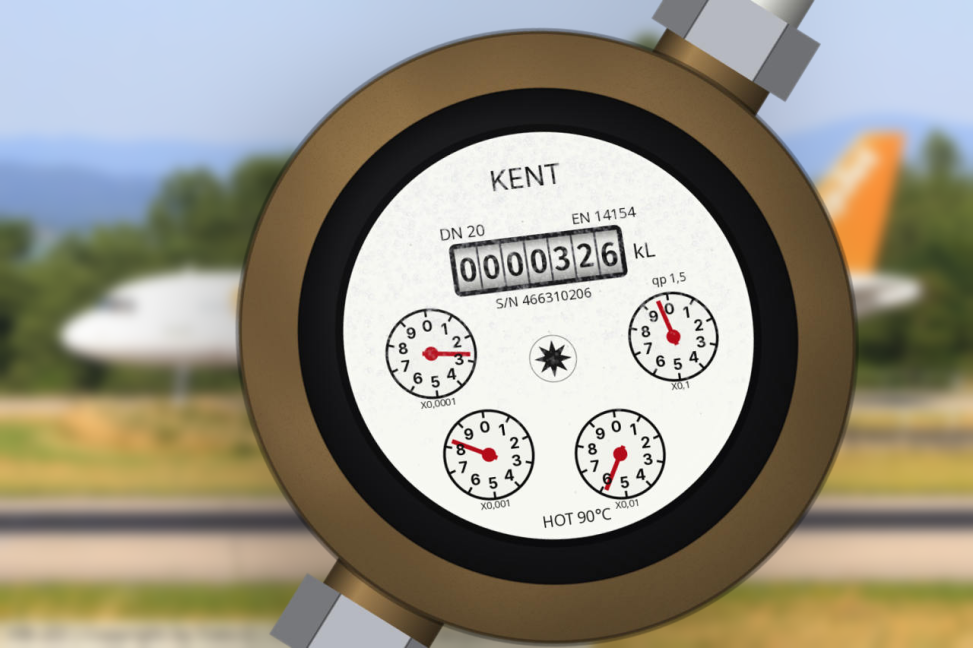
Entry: kL 325.9582
